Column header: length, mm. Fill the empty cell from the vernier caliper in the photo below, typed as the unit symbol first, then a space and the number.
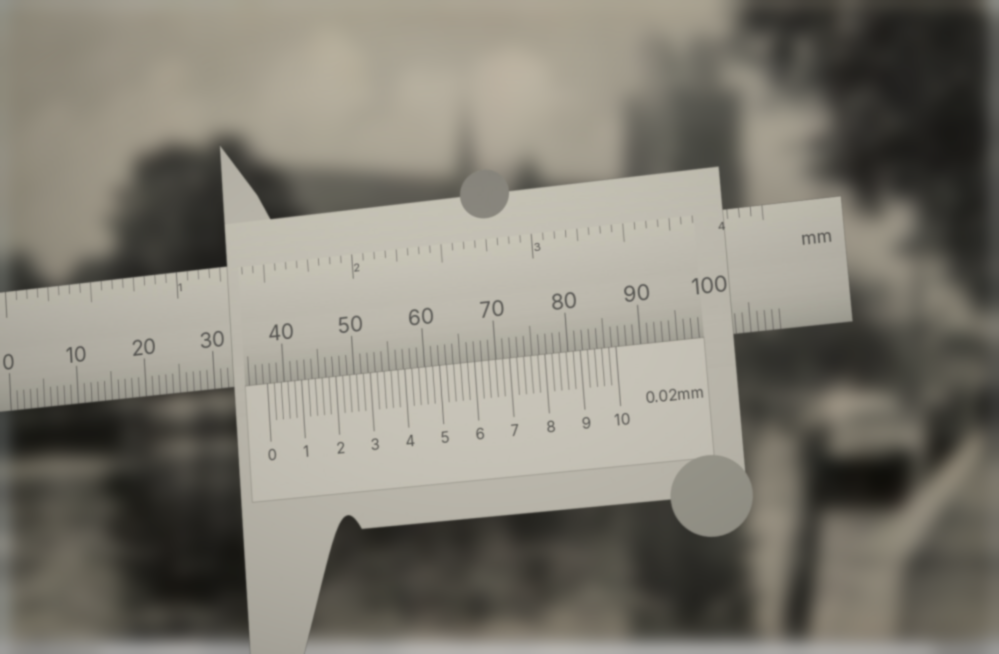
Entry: mm 37.6
